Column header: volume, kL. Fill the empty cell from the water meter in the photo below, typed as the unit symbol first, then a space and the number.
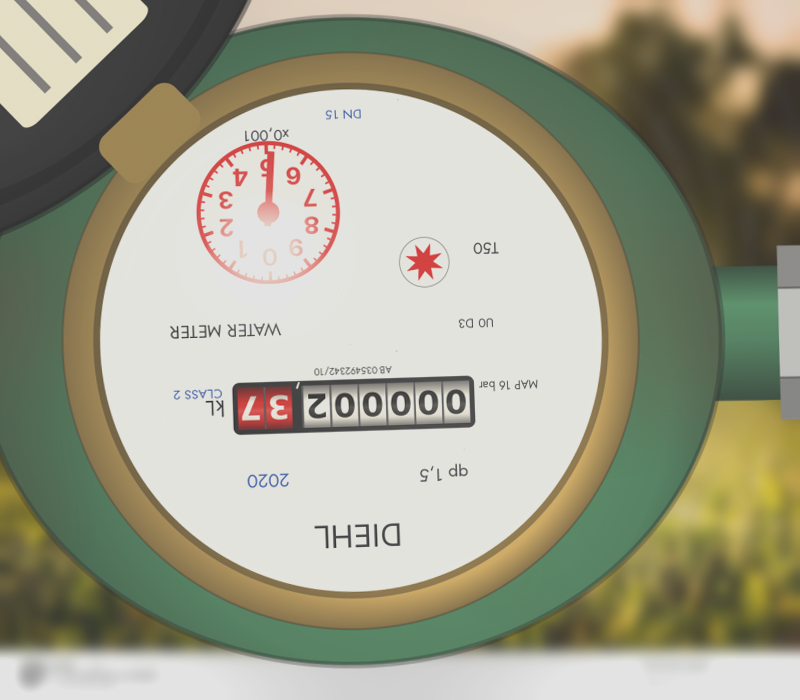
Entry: kL 2.375
